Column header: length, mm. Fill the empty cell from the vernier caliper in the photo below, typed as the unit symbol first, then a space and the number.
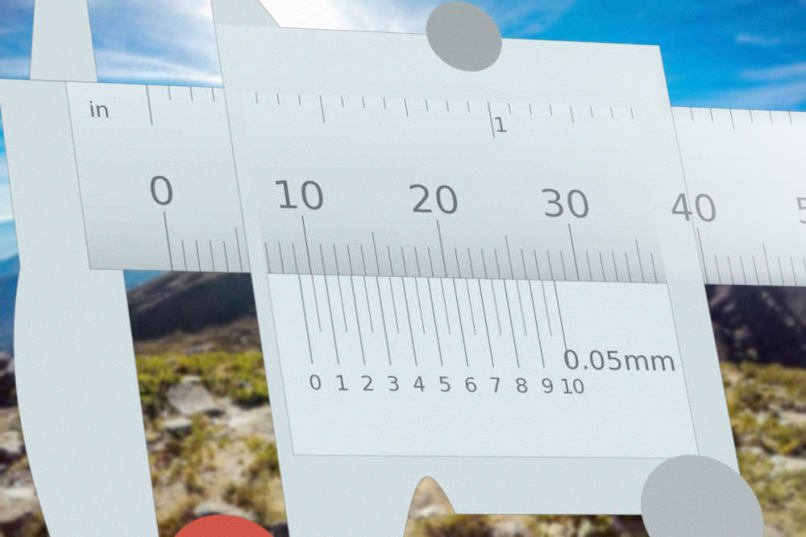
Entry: mm 9.1
